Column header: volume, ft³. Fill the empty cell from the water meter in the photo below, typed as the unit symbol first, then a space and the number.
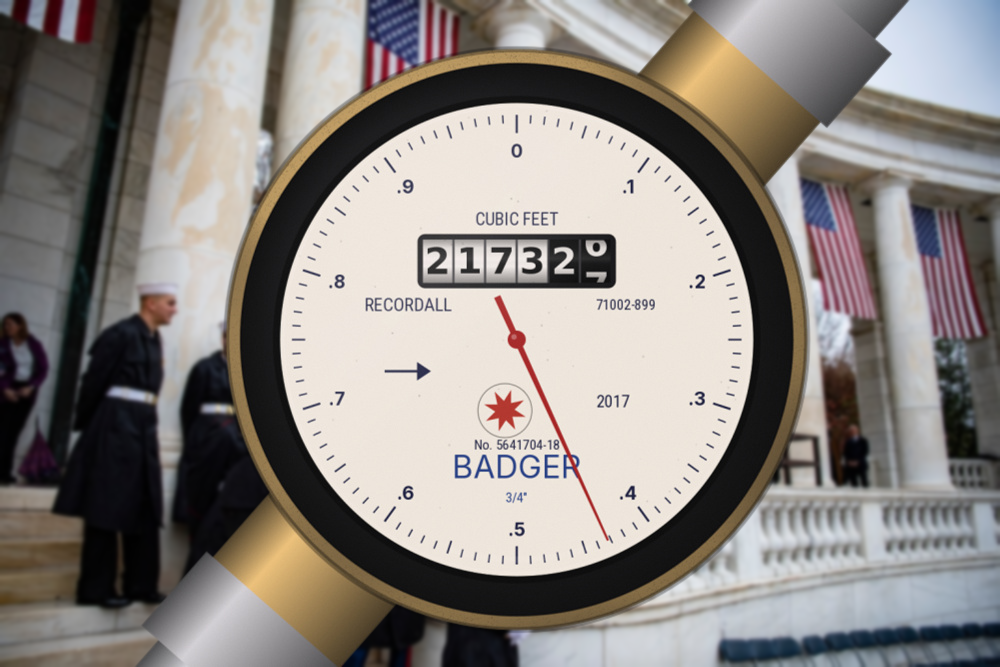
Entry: ft³ 217326.43
